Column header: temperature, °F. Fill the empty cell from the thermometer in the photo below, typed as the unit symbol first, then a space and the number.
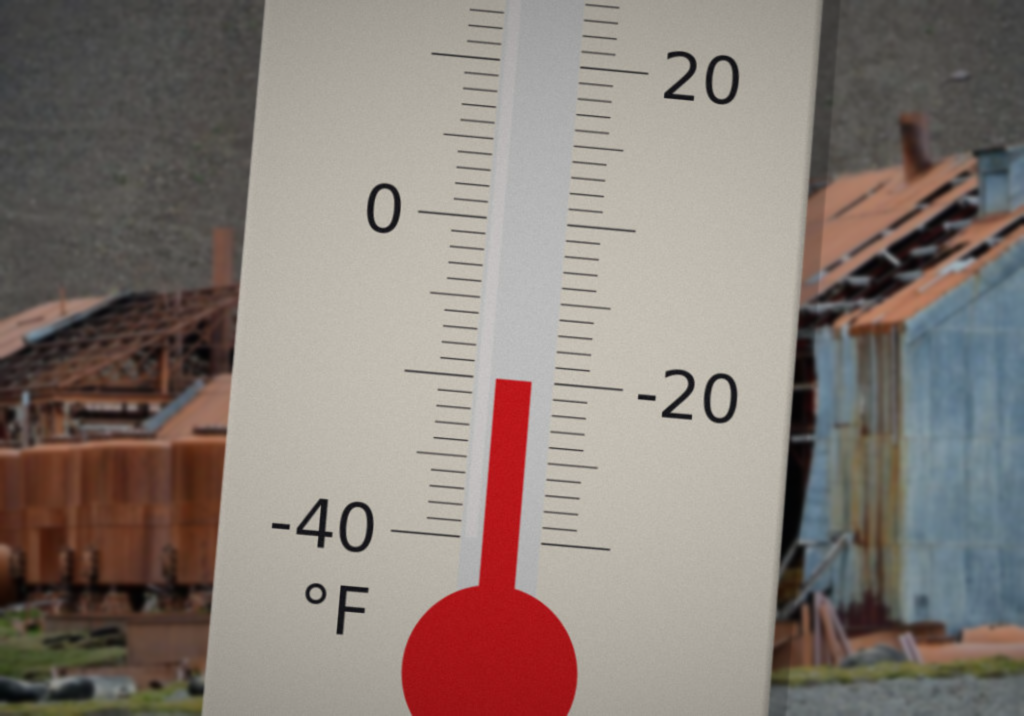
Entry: °F -20
